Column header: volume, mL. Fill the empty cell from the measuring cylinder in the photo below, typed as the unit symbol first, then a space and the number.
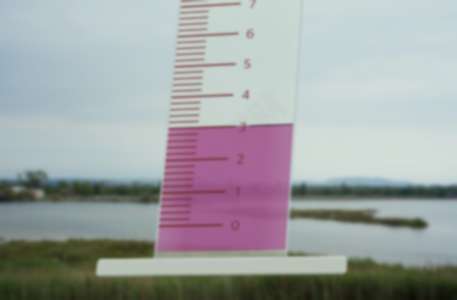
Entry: mL 3
